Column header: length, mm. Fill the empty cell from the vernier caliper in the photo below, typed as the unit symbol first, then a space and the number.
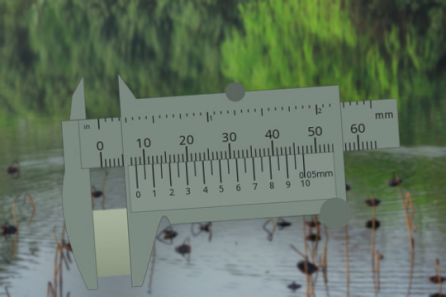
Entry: mm 8.0
